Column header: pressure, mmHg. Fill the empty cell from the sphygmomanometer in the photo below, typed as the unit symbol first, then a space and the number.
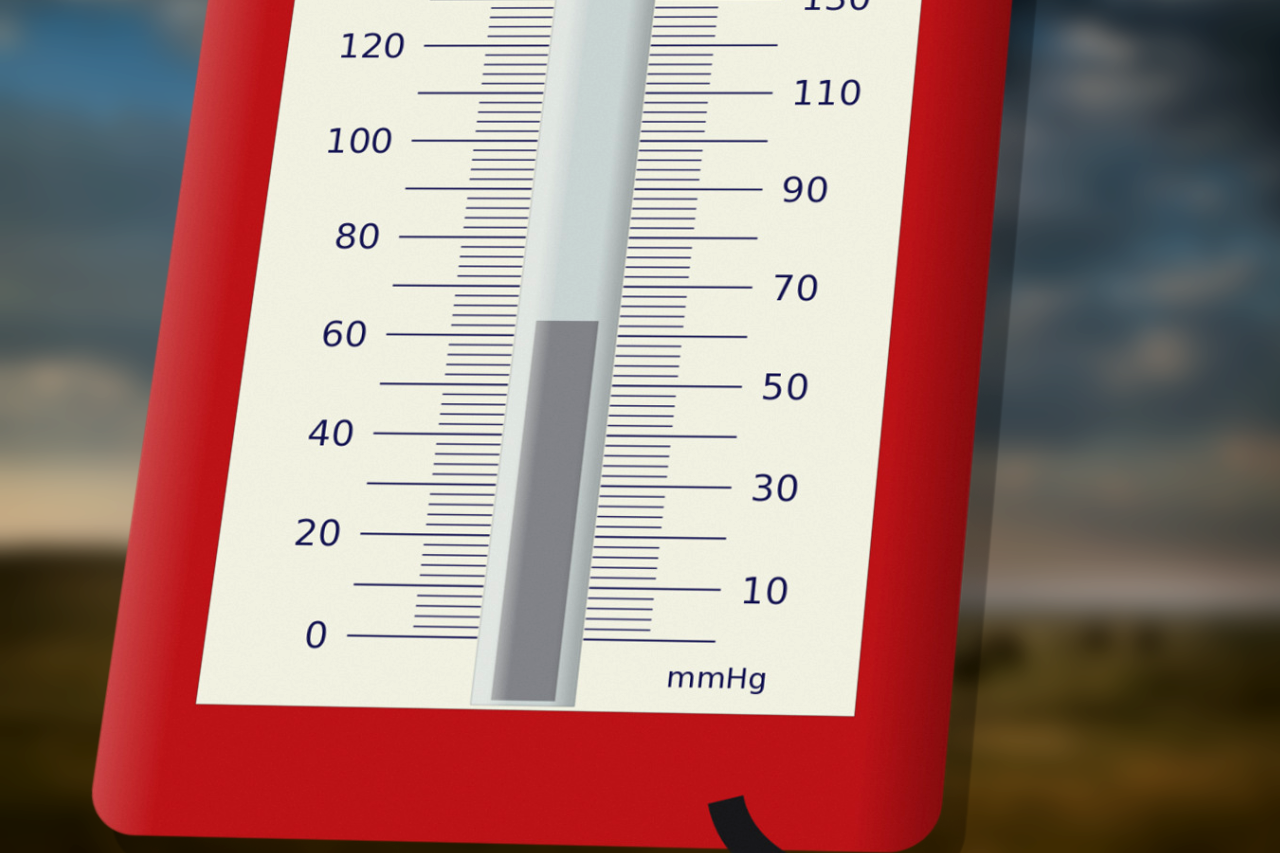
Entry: mmHg 63
